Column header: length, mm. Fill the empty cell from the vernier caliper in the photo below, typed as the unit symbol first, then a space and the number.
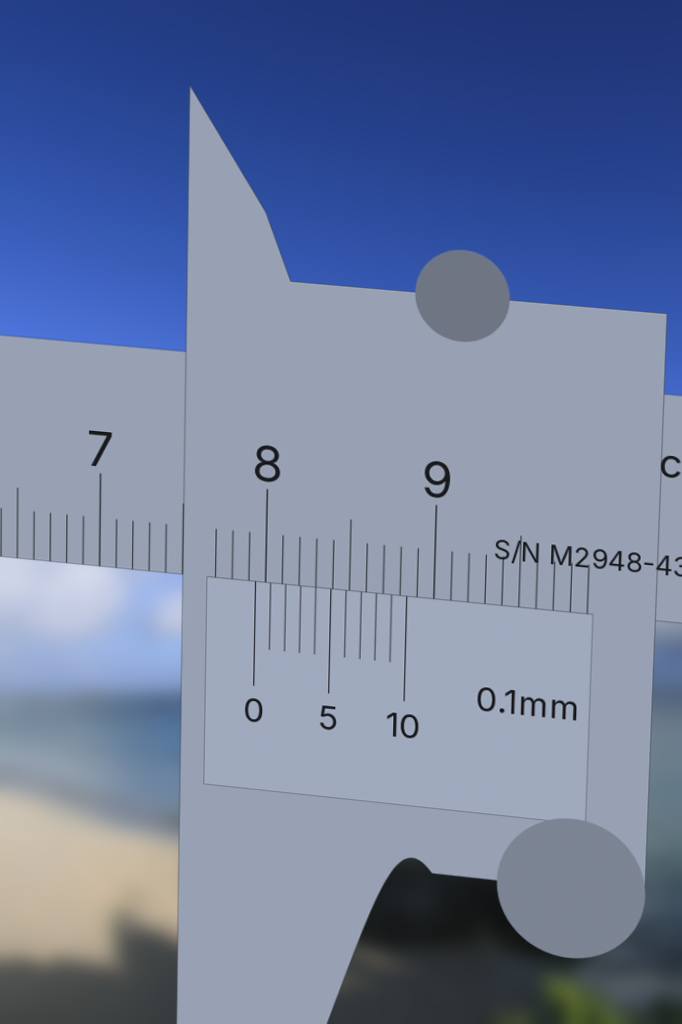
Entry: mm 79.4
